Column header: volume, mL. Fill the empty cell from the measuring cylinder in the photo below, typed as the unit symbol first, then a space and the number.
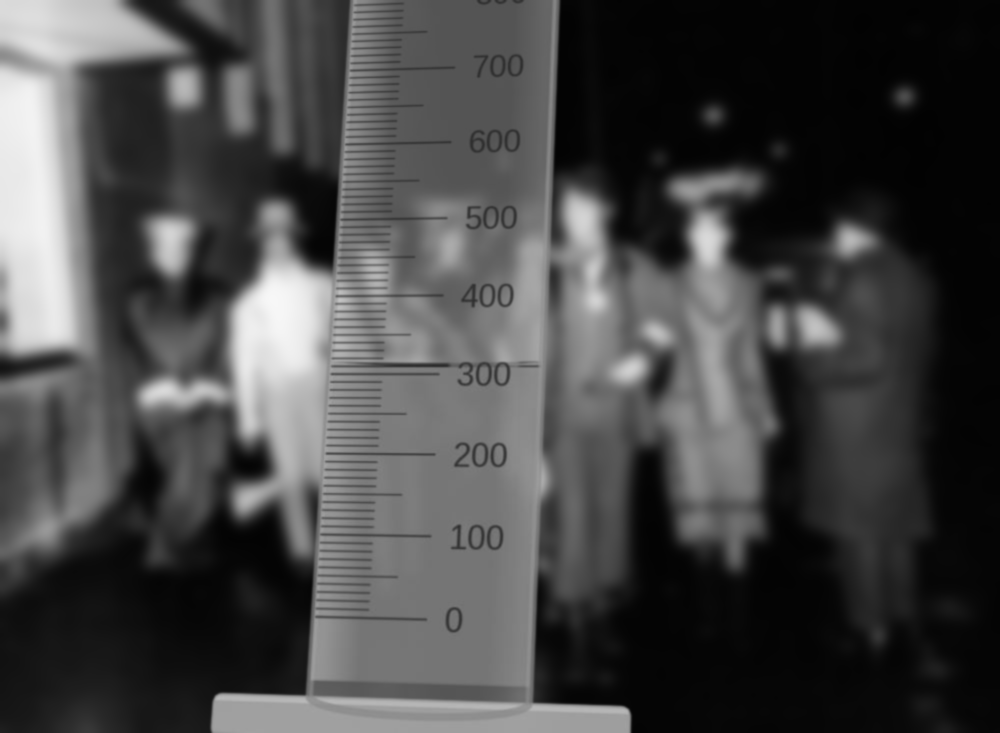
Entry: mL 310
